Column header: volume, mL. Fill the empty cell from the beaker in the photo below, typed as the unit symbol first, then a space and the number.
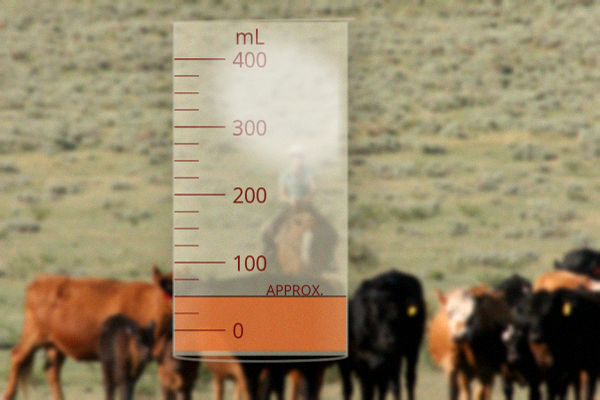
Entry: mL 50
